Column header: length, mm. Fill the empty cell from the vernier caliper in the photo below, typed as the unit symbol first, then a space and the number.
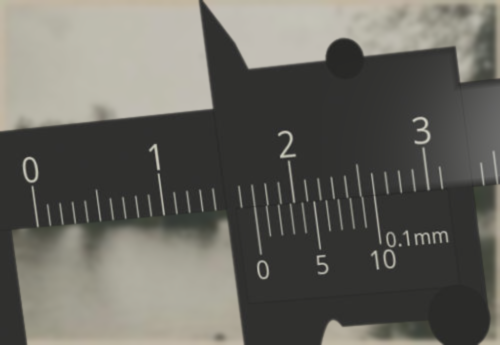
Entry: mm 17.0
